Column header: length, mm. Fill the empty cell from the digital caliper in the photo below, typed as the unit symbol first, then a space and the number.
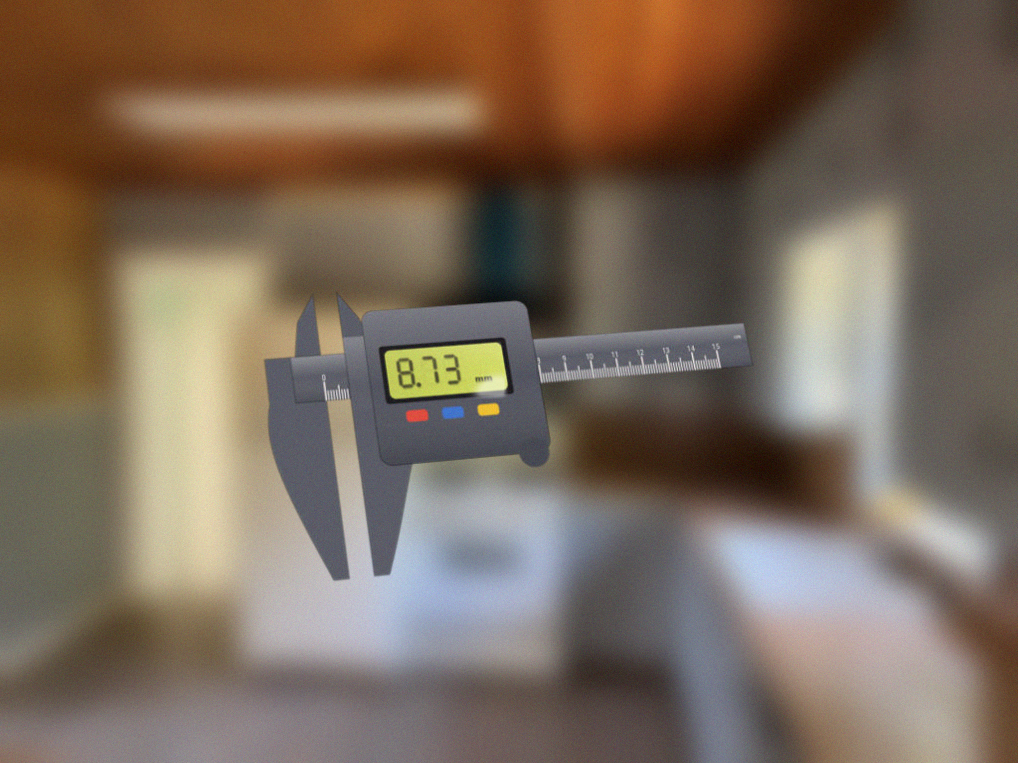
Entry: mm 8.73
